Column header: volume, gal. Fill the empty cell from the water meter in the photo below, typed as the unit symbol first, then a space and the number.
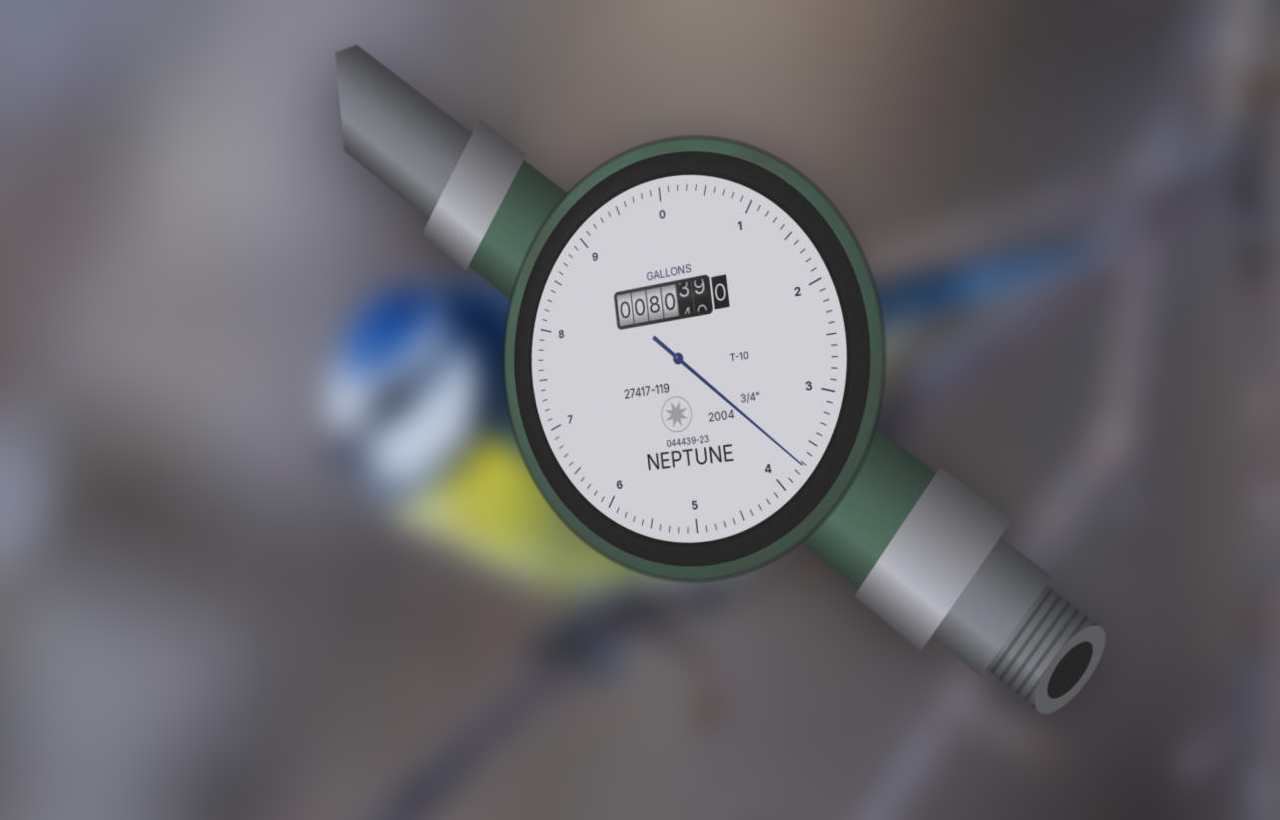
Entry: gal 80393.7
